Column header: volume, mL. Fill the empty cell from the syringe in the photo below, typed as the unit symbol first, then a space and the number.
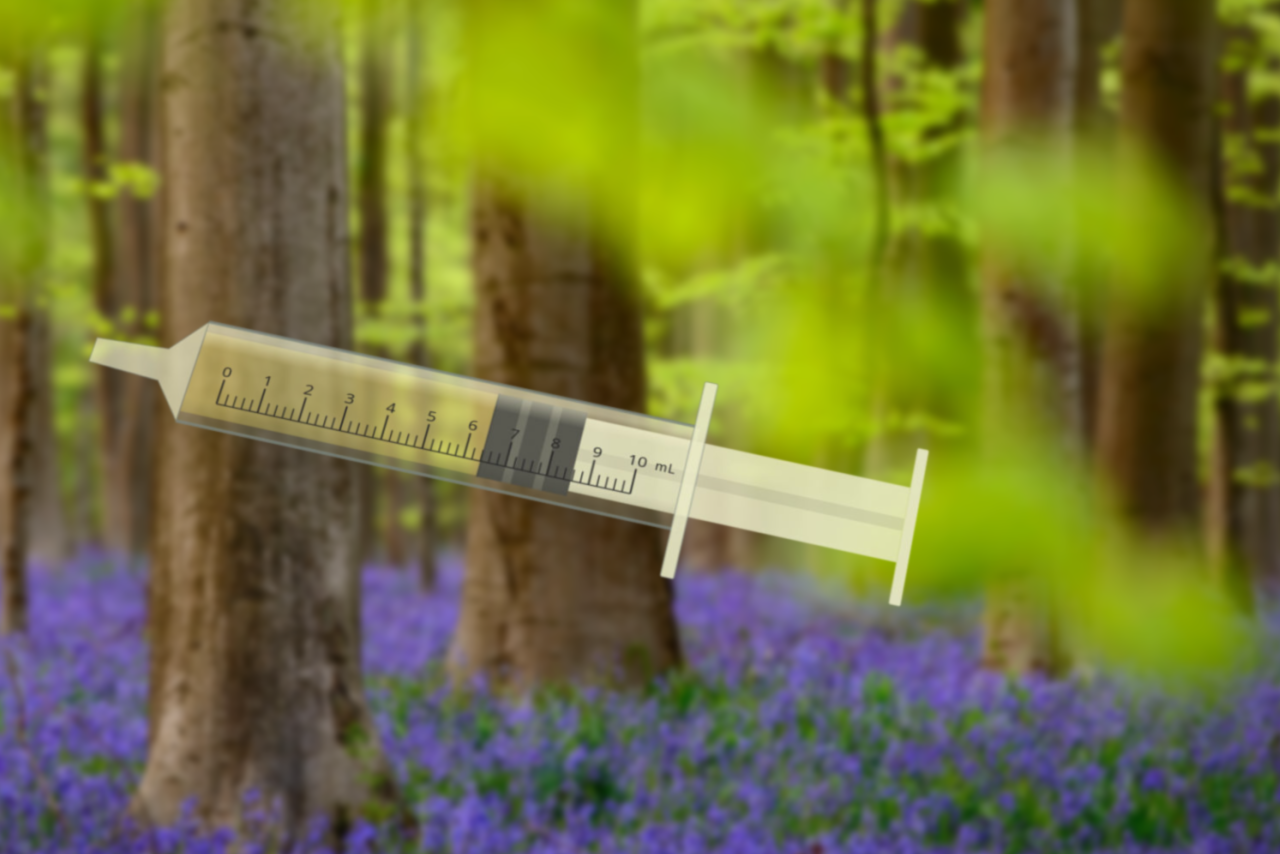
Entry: mL 6.4
